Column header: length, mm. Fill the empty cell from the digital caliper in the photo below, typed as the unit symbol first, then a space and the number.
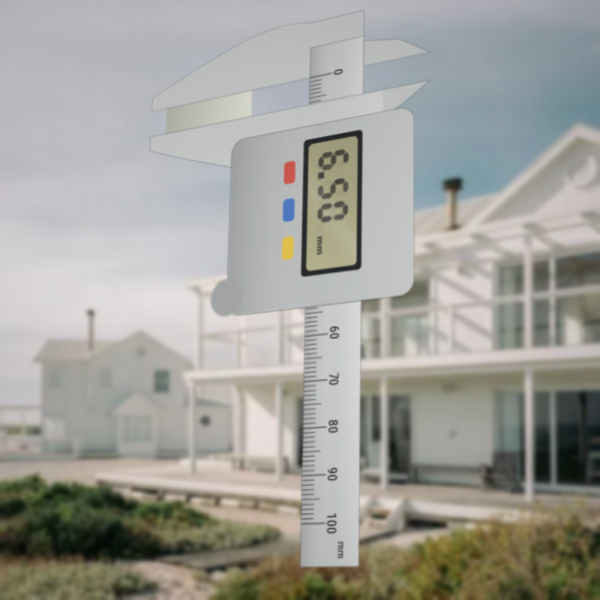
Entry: mm 6.50
